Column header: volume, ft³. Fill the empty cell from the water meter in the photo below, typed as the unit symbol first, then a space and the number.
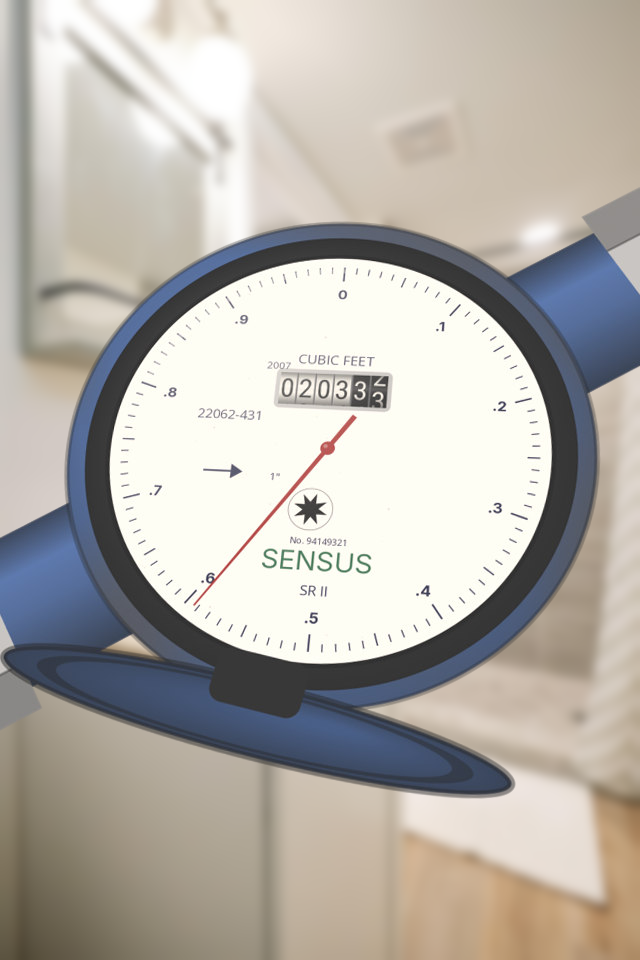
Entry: ft³ 20332.59
